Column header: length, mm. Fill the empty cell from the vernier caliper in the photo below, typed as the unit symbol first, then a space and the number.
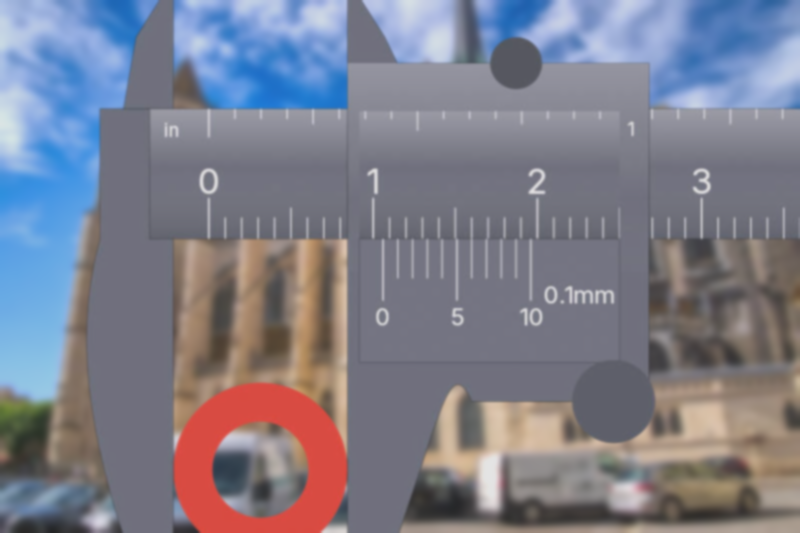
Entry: mm 10.6
